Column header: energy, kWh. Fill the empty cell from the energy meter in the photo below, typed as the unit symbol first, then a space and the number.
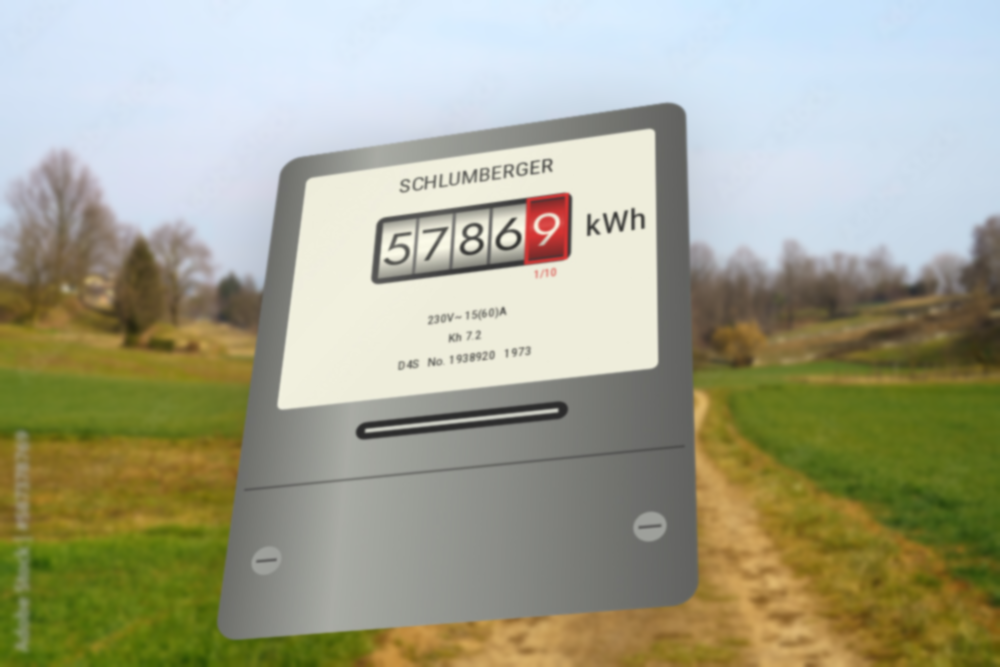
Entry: kWh 5786.9
